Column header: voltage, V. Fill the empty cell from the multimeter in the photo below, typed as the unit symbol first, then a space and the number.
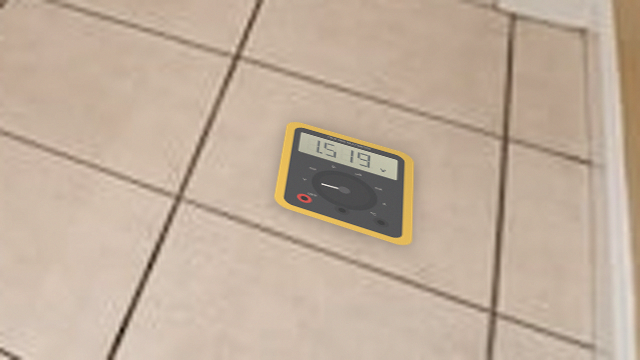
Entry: V 1.519
